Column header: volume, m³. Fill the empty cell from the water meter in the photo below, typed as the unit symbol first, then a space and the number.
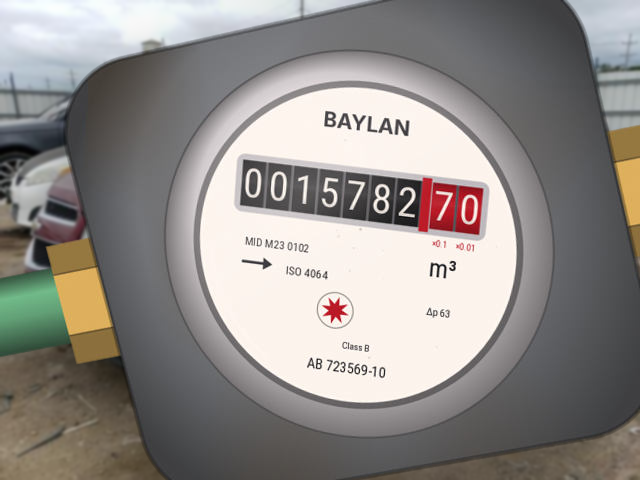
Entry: m³ 15782.70
